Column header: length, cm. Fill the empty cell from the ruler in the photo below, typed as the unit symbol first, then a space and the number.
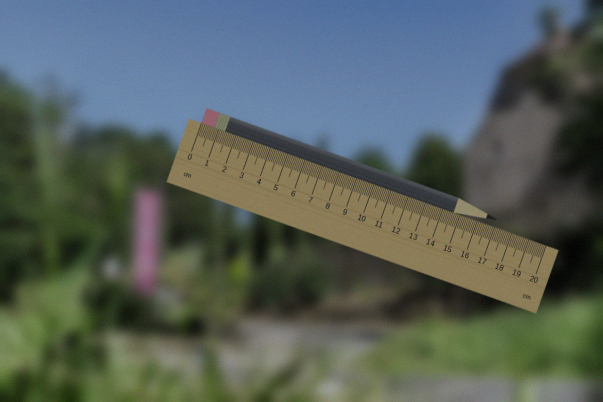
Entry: cm 17
